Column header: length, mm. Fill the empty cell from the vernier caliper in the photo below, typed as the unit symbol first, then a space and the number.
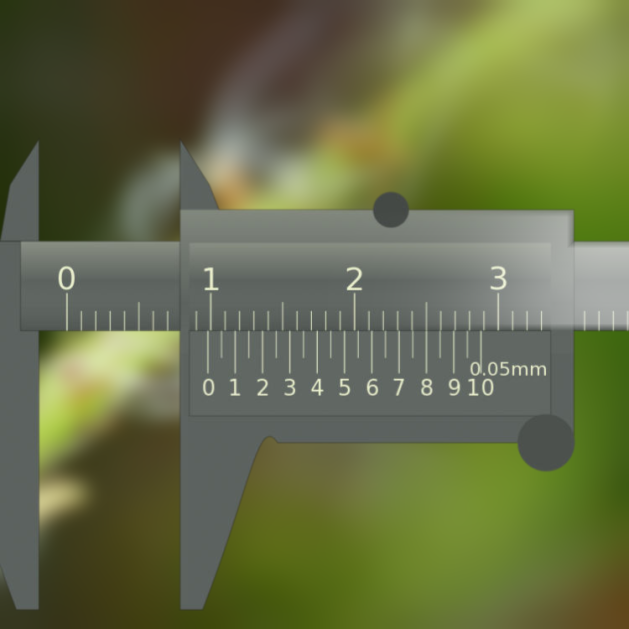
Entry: mm 9.8
